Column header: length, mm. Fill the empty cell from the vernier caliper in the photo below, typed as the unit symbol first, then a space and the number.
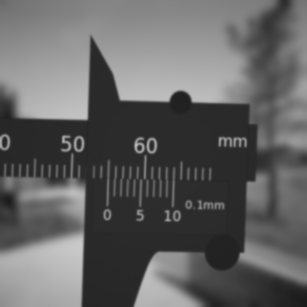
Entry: mm 55.0
